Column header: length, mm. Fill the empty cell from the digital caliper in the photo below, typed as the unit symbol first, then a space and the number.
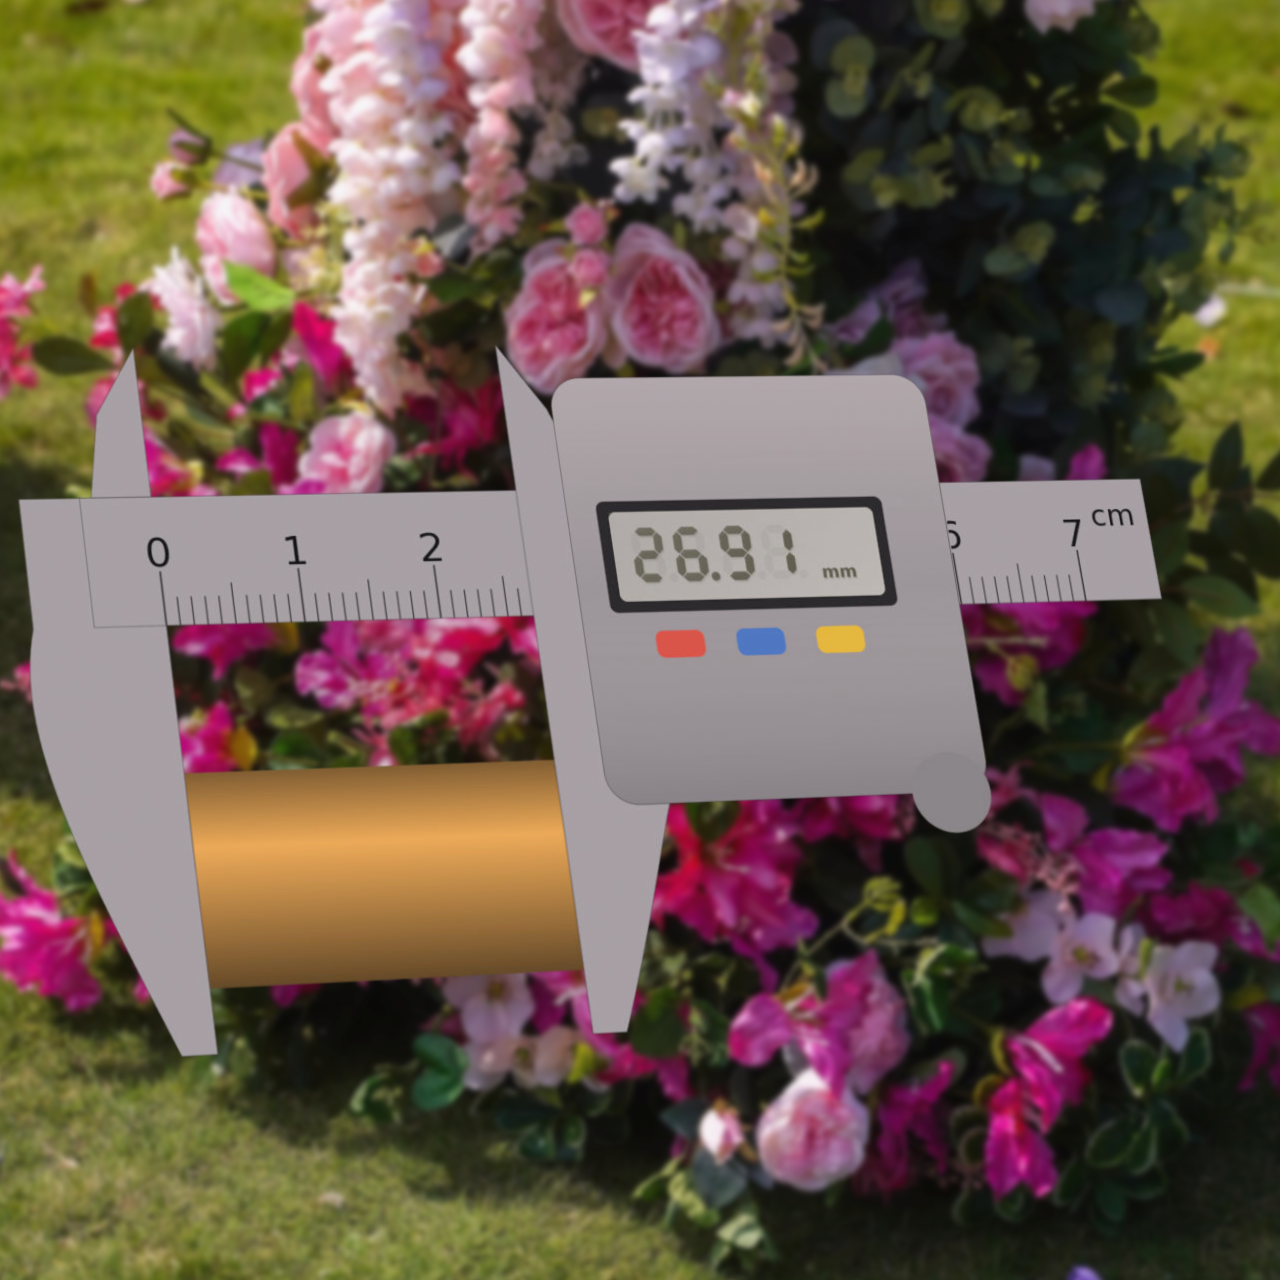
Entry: mm 26.91
